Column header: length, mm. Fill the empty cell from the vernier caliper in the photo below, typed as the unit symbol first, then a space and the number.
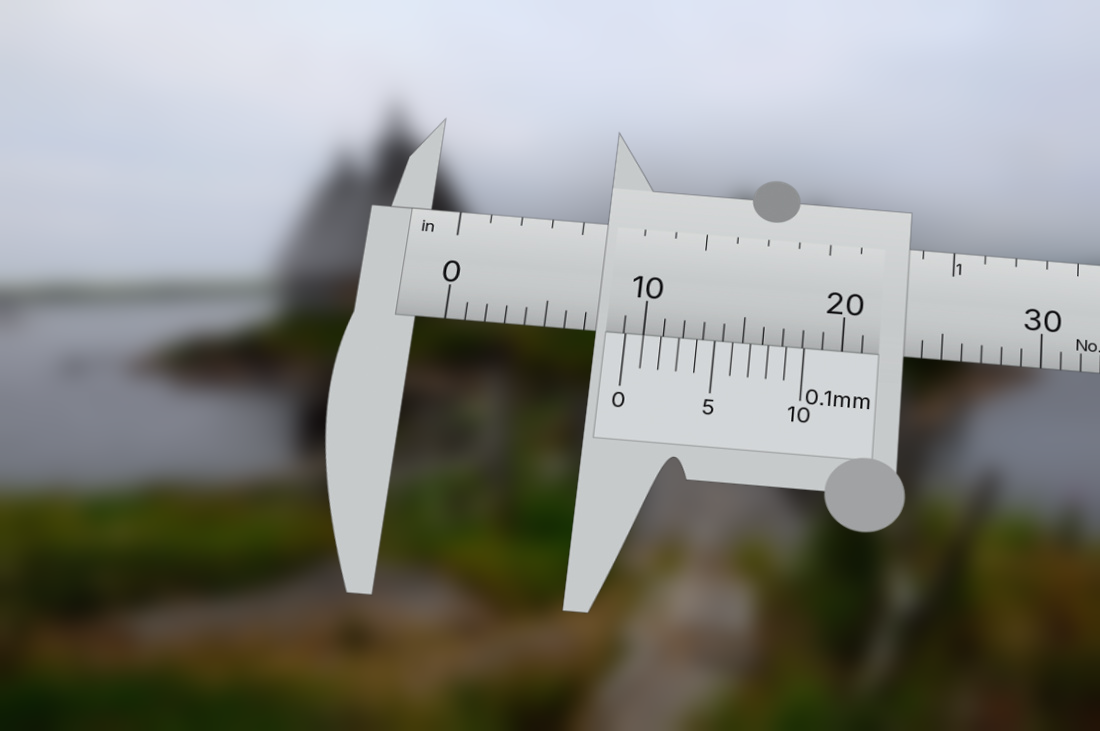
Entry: mm 9.1
